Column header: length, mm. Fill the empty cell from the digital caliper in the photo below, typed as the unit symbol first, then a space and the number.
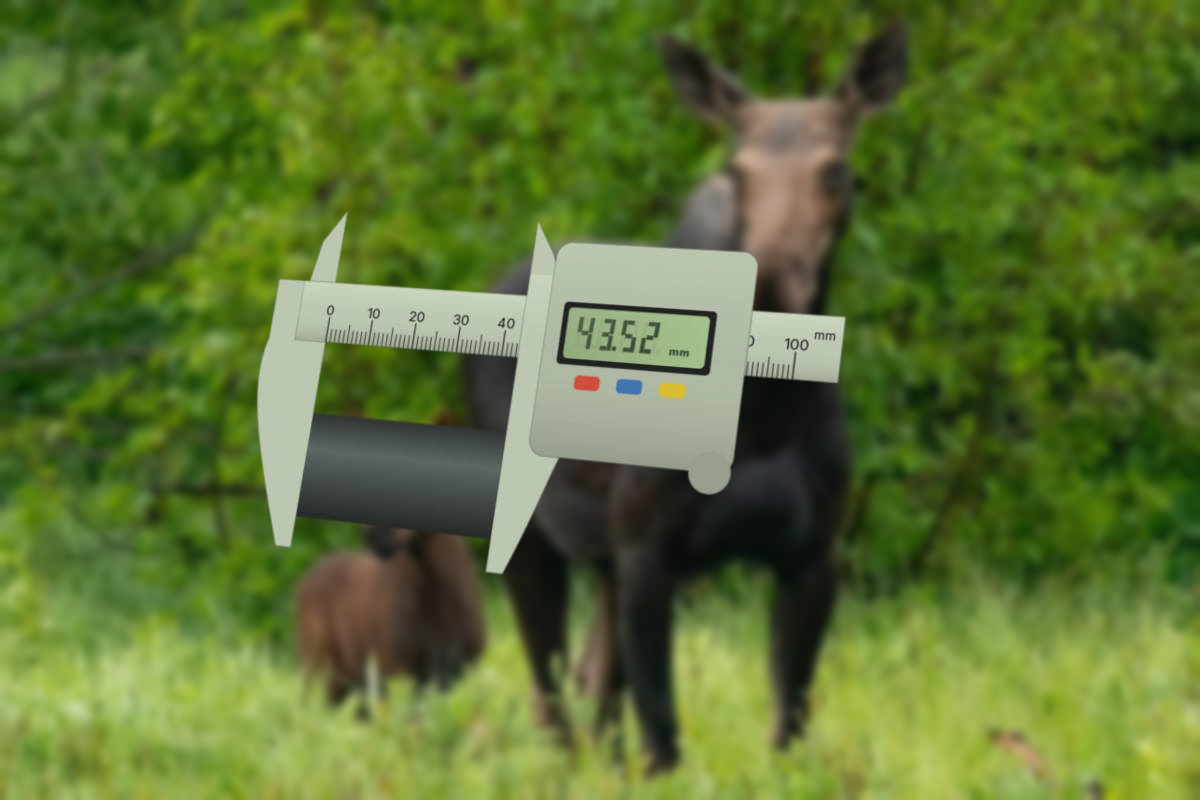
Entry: mm 43.52
